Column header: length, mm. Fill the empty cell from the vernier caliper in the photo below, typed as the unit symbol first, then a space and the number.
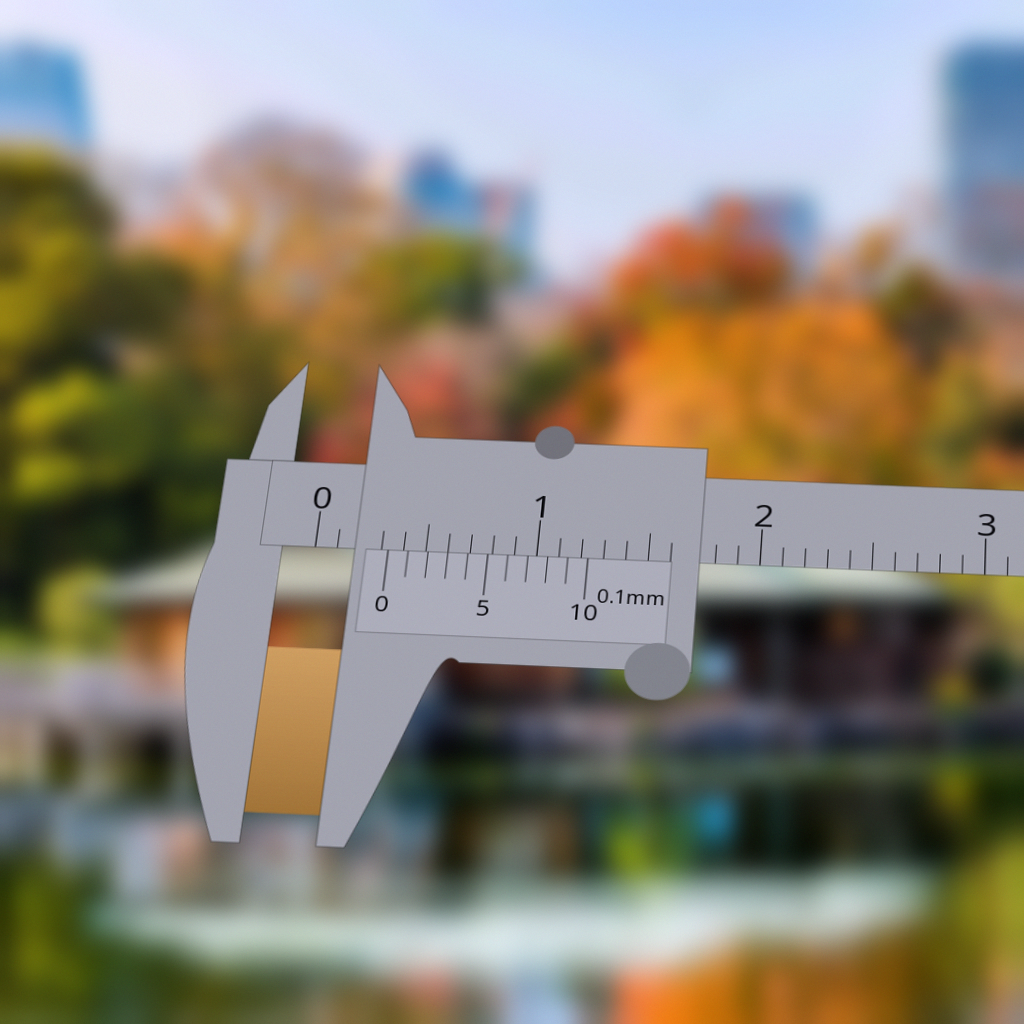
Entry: mm 3.3
